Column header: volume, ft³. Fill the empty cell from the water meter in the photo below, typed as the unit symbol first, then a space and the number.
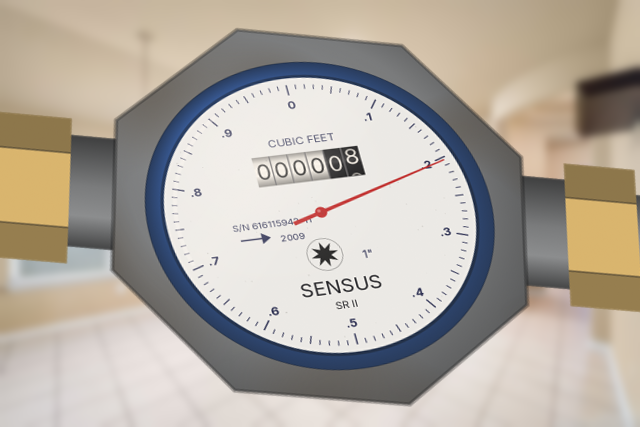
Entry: ft³ 8.20
